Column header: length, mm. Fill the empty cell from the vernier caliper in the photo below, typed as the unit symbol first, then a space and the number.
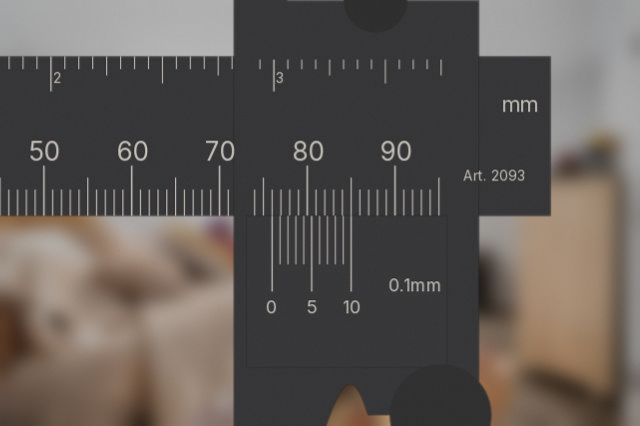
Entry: mm 76.0
